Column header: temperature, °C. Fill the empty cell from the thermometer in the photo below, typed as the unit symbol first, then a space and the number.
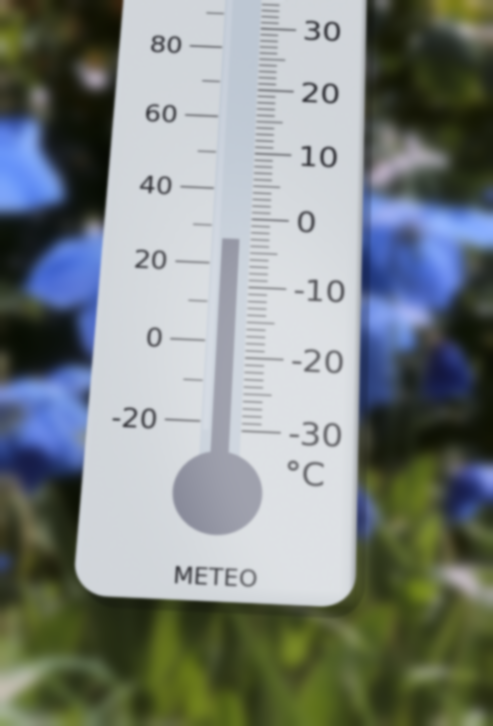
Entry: °C -3
